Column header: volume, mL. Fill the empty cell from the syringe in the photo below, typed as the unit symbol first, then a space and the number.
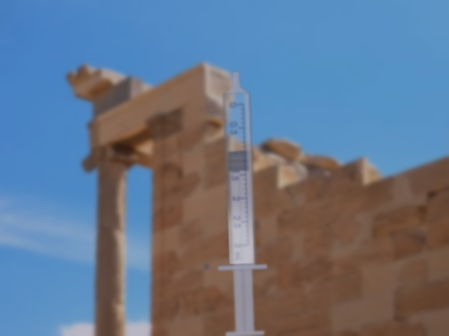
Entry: mL 1
